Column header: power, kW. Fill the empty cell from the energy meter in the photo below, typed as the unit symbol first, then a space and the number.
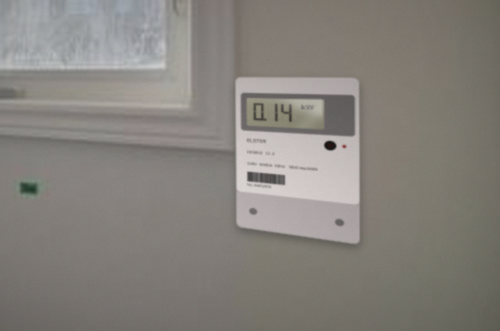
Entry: kW 0.14
